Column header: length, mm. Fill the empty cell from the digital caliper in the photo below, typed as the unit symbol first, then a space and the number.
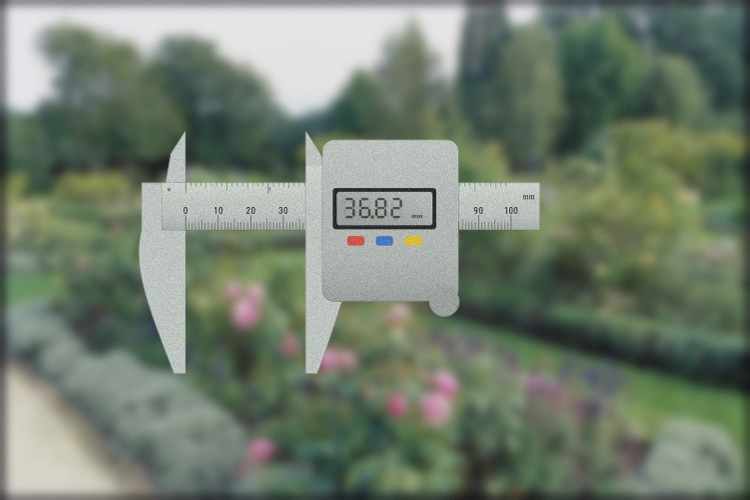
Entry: mm 36.82
